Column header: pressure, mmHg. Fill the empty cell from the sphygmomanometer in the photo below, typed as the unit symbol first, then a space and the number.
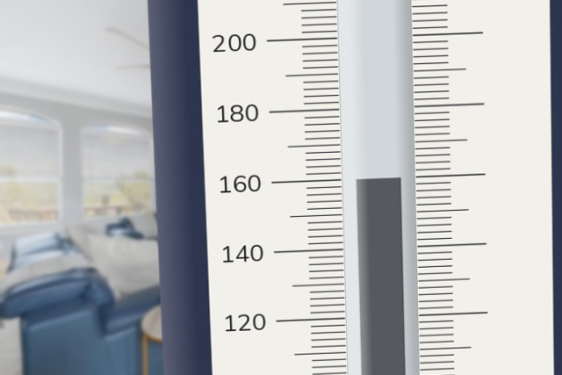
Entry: mmHg 160
